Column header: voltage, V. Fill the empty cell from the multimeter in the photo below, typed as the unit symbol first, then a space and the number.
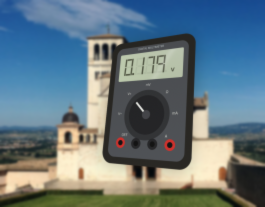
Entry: V 0.179
